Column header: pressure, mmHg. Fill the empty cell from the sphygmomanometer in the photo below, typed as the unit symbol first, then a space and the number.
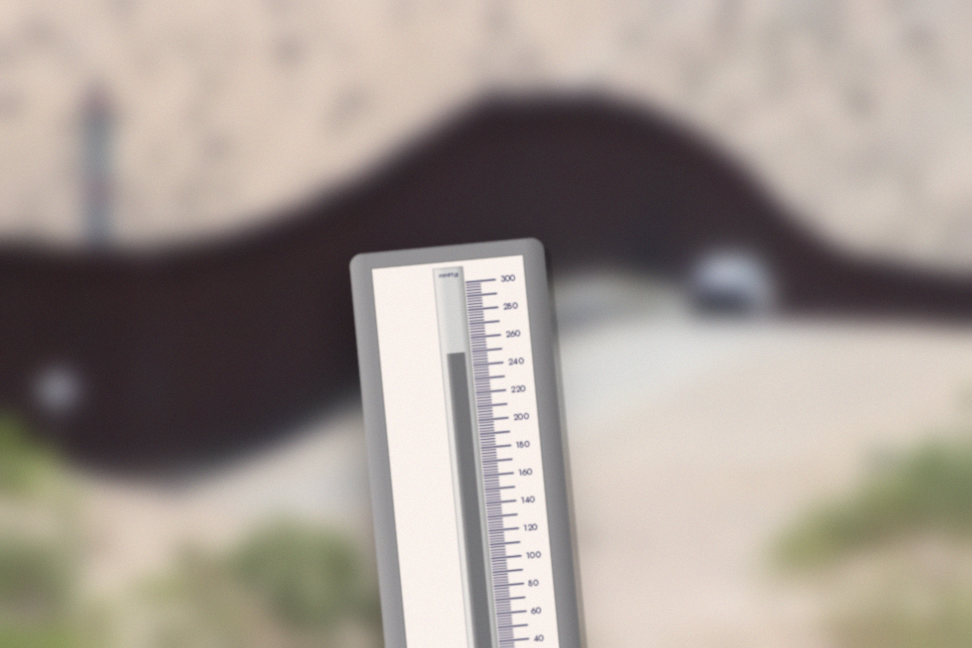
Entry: mmHg 250
